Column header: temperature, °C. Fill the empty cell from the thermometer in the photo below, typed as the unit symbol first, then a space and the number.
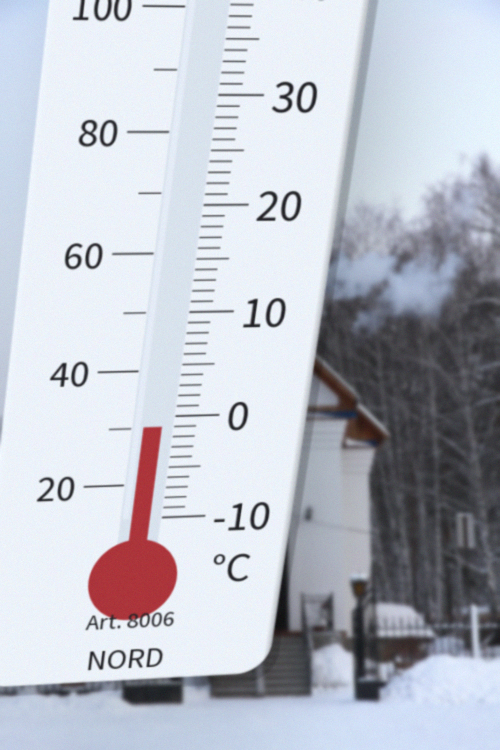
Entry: °C -1
